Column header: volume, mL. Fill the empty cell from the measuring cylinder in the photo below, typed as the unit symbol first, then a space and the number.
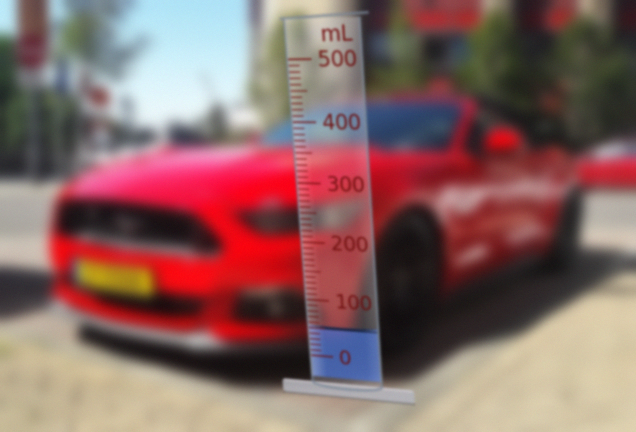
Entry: mL 50
